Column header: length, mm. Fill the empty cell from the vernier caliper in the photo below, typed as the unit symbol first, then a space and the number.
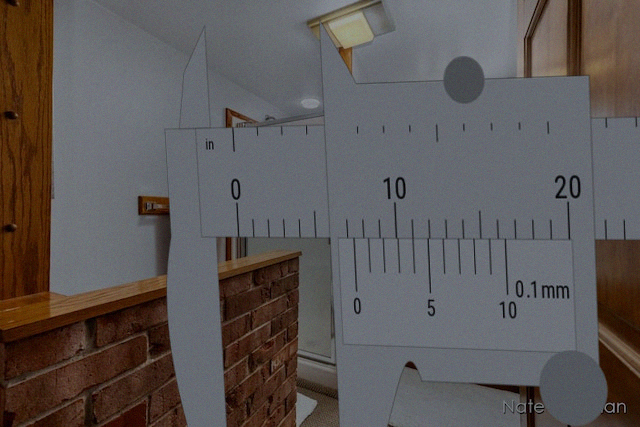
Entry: mm 7.4
